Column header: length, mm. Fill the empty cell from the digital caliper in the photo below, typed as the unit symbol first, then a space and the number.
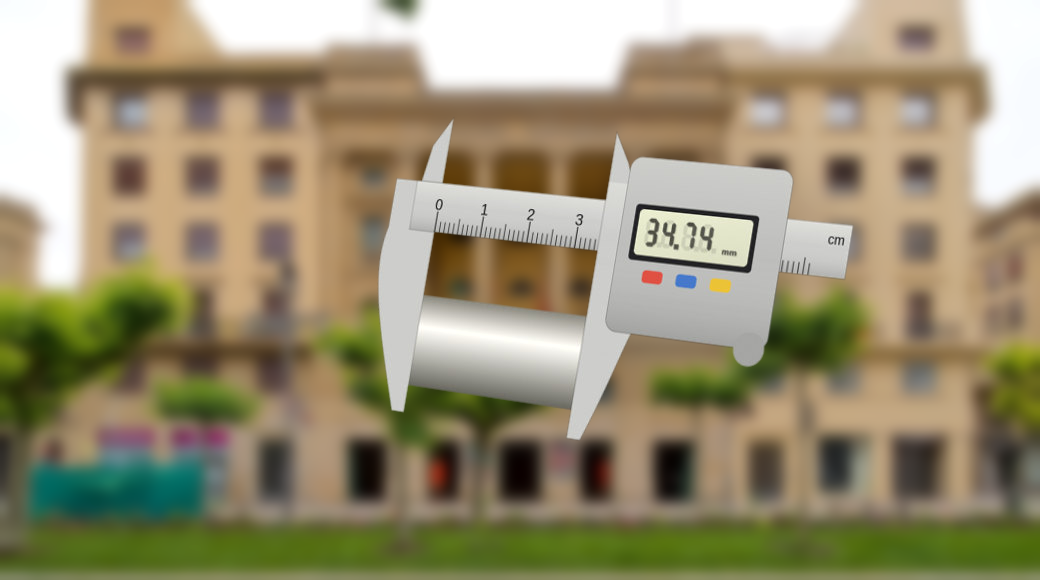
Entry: mm 34.74
